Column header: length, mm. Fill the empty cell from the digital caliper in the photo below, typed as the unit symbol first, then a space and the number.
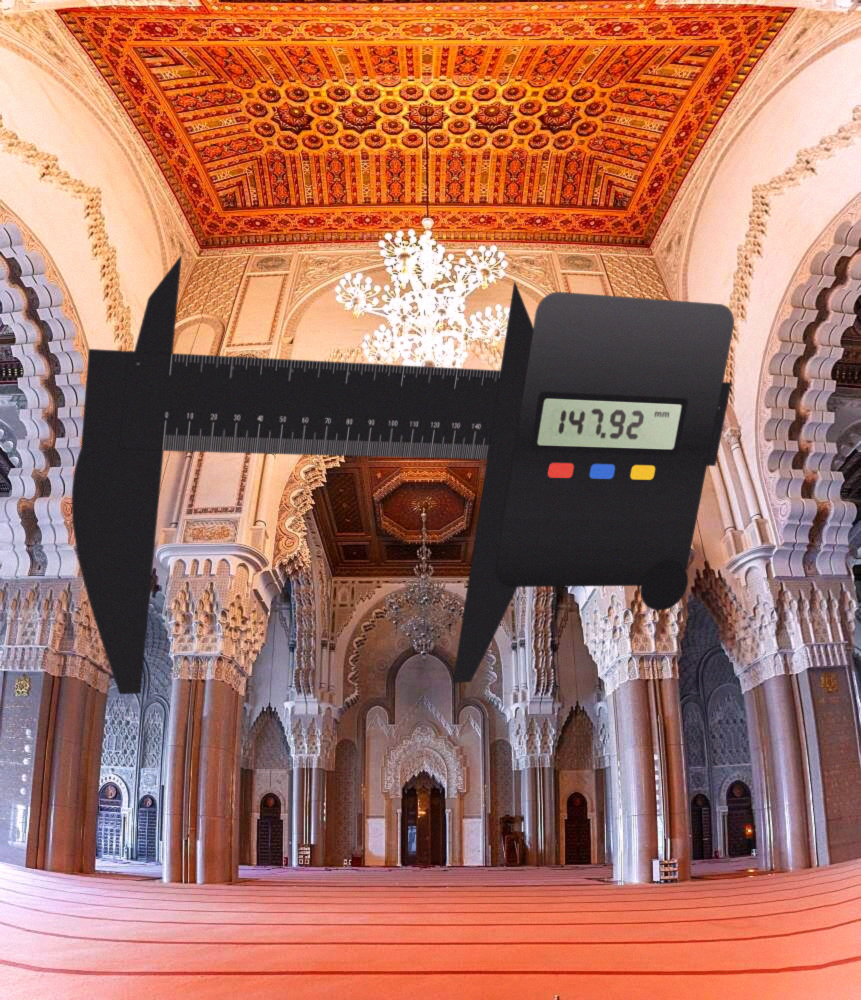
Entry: mm 147.92
